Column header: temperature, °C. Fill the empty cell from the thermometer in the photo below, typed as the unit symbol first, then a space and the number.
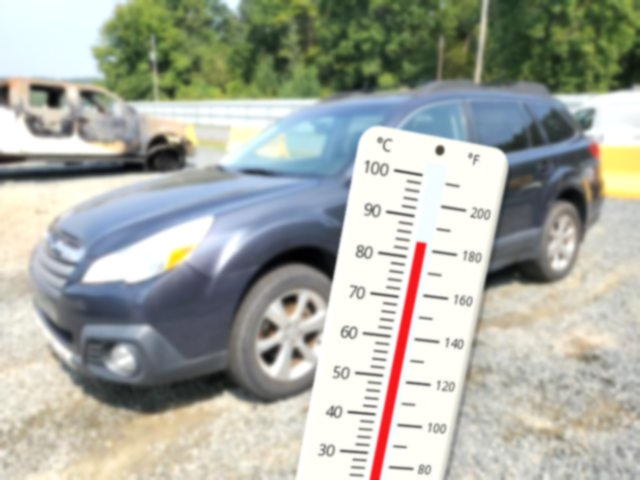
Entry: °C 84
